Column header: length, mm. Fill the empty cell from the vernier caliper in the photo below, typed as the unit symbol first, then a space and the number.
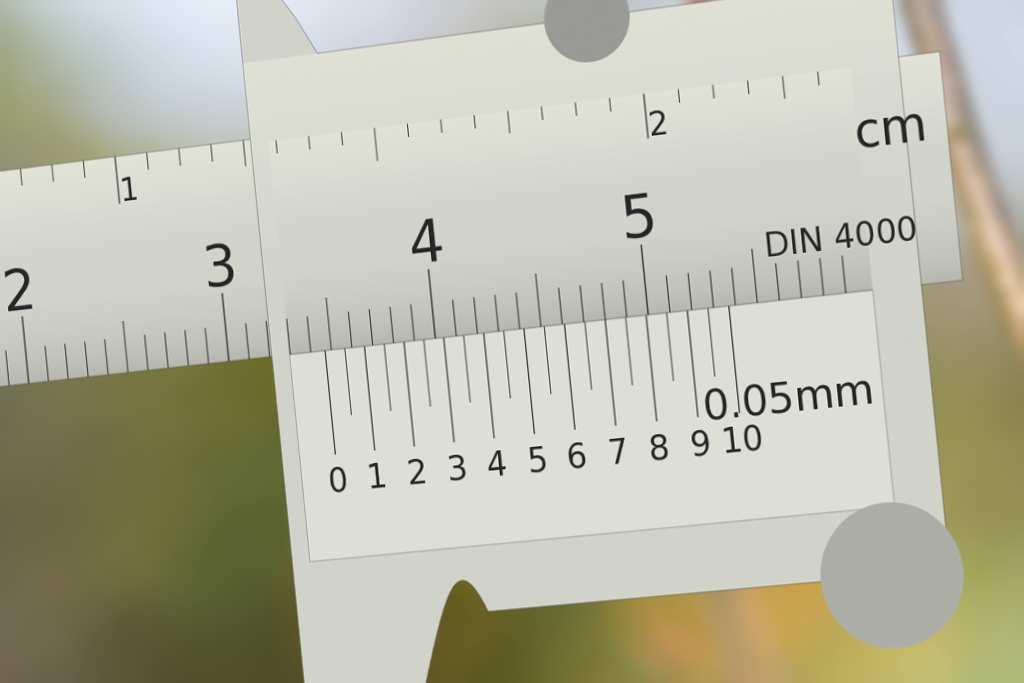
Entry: mm 34.7
